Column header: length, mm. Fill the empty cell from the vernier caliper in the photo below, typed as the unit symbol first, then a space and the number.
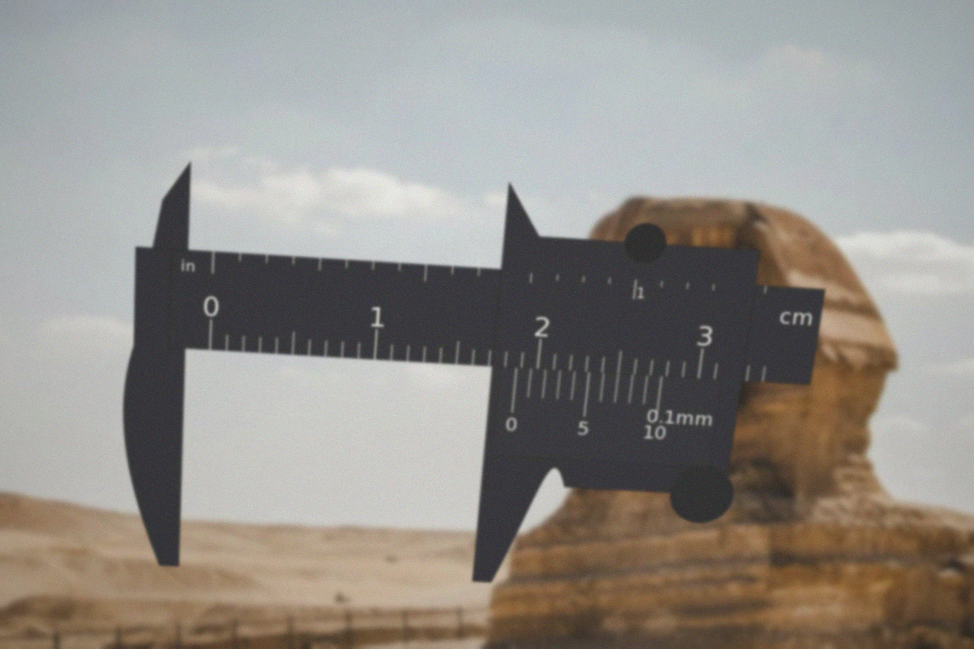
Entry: mm 18.7
